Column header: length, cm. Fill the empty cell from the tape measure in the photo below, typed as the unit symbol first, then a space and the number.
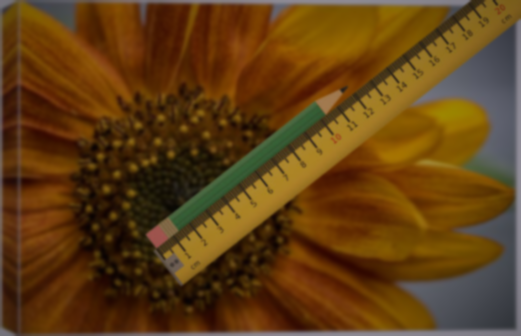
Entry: cm 12
